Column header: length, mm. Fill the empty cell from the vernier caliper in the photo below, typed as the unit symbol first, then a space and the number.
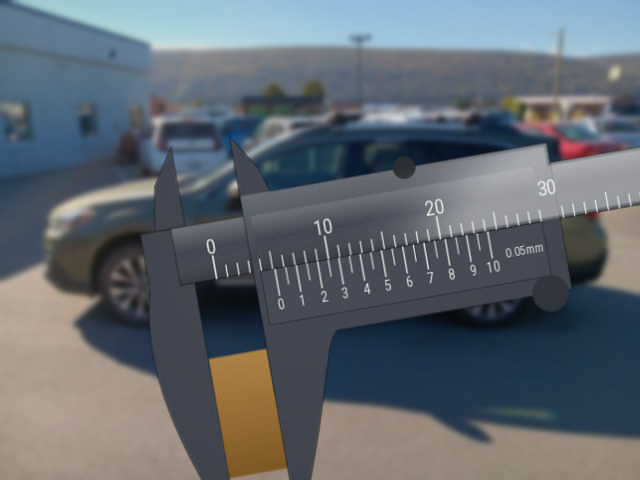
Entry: mm 5.2
